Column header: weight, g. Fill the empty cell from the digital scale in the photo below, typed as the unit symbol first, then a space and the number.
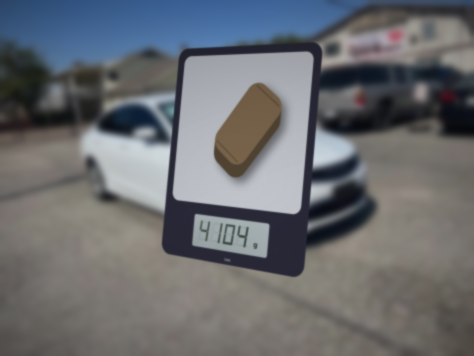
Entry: g 4104
